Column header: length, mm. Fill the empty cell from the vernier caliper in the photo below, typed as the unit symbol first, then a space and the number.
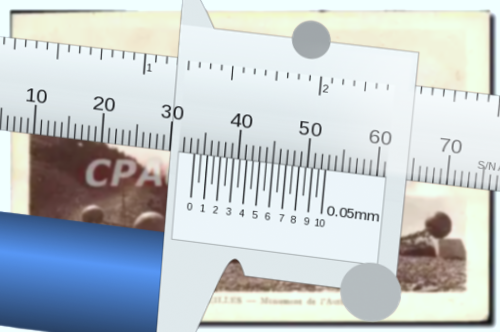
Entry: mm 33.6
